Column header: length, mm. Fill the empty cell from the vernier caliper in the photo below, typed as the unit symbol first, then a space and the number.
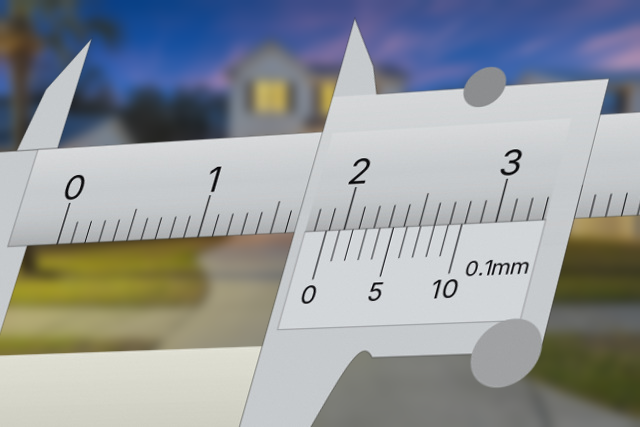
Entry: mm 18.8
